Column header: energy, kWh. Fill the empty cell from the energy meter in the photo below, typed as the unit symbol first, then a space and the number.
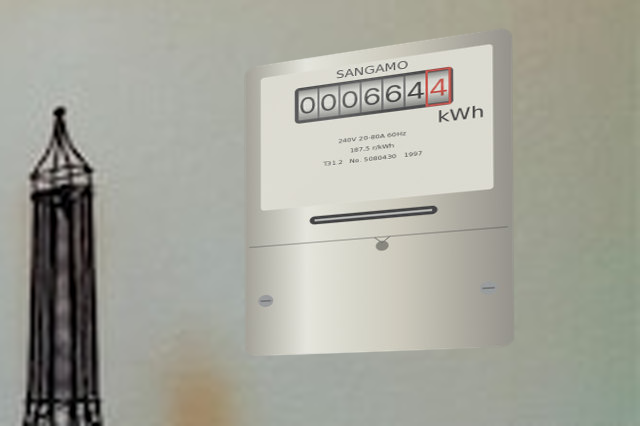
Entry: kWh 664.4
